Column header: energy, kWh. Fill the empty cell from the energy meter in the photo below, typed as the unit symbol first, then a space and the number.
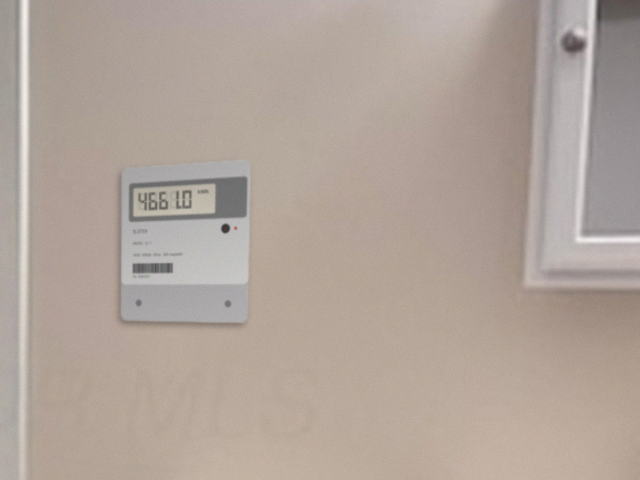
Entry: kWh 4661.0
